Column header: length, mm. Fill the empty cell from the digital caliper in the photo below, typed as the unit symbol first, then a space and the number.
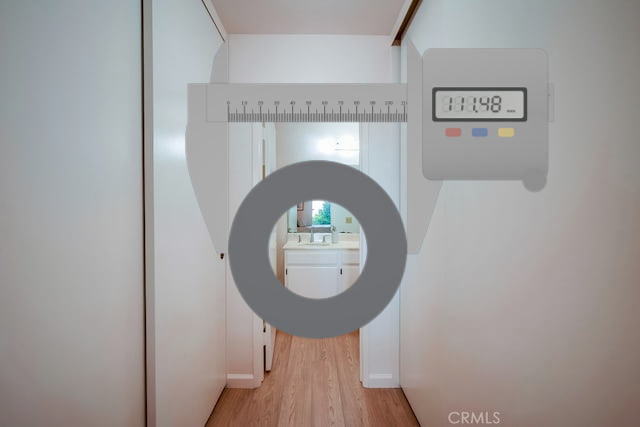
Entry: mm 111.48
